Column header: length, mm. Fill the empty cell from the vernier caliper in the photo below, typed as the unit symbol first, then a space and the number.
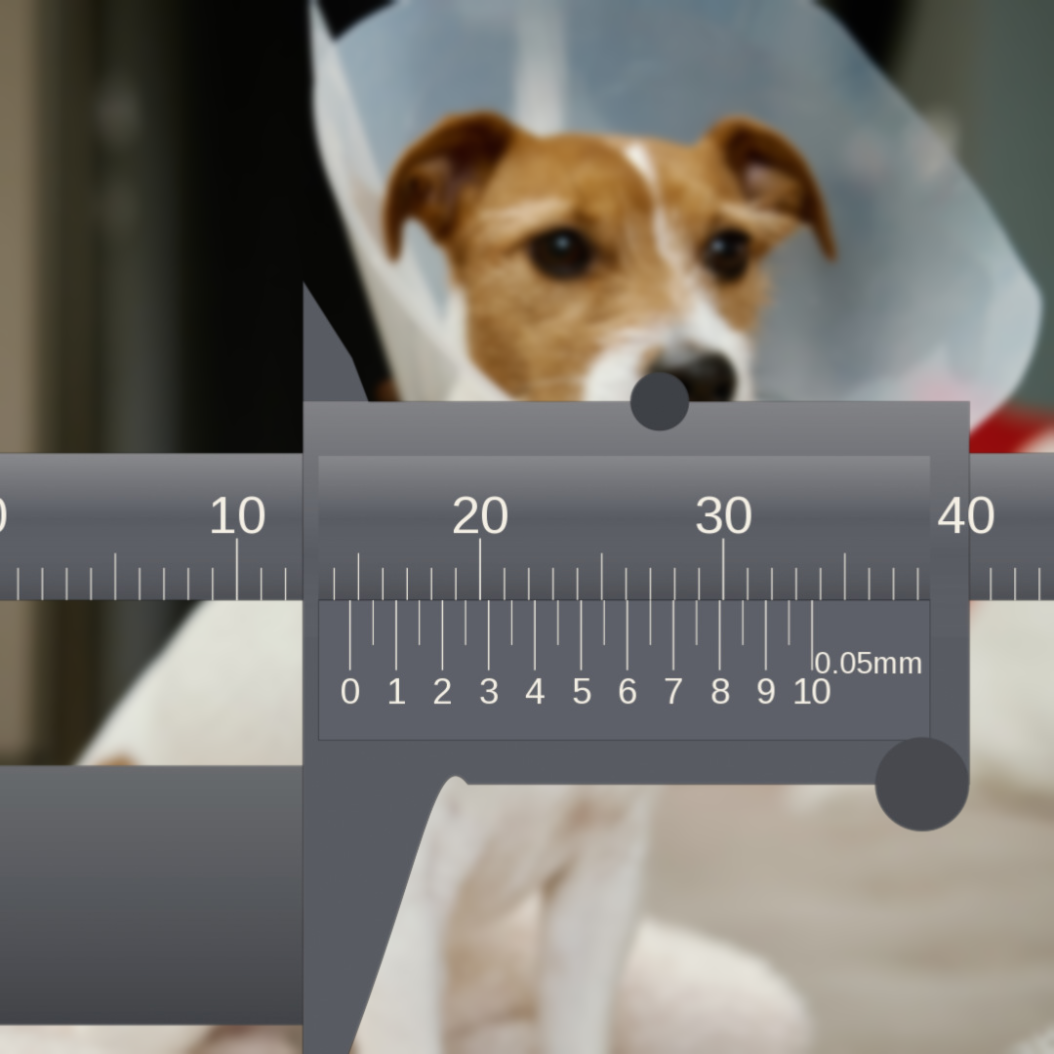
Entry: mm 14.65
